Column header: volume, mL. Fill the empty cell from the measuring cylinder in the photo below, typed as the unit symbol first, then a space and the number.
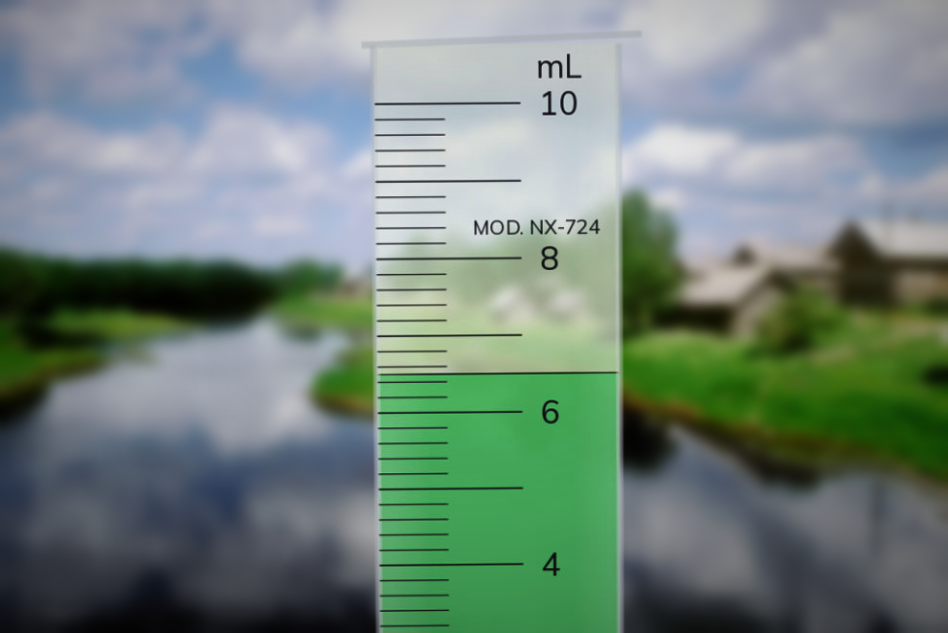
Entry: mL 6.5
